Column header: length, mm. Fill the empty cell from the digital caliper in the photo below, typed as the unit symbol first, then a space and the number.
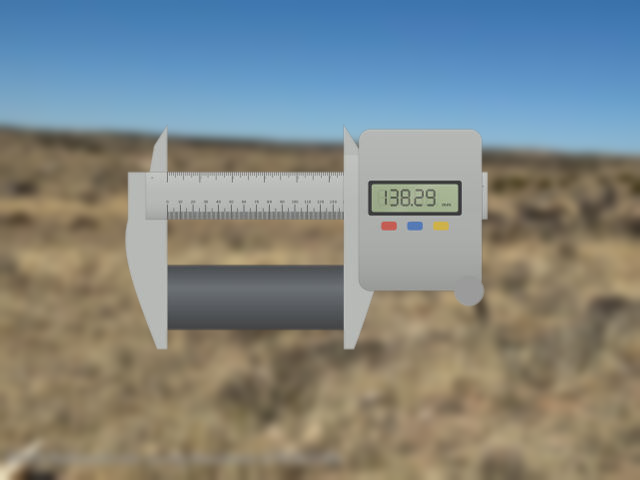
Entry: mm 138.29
